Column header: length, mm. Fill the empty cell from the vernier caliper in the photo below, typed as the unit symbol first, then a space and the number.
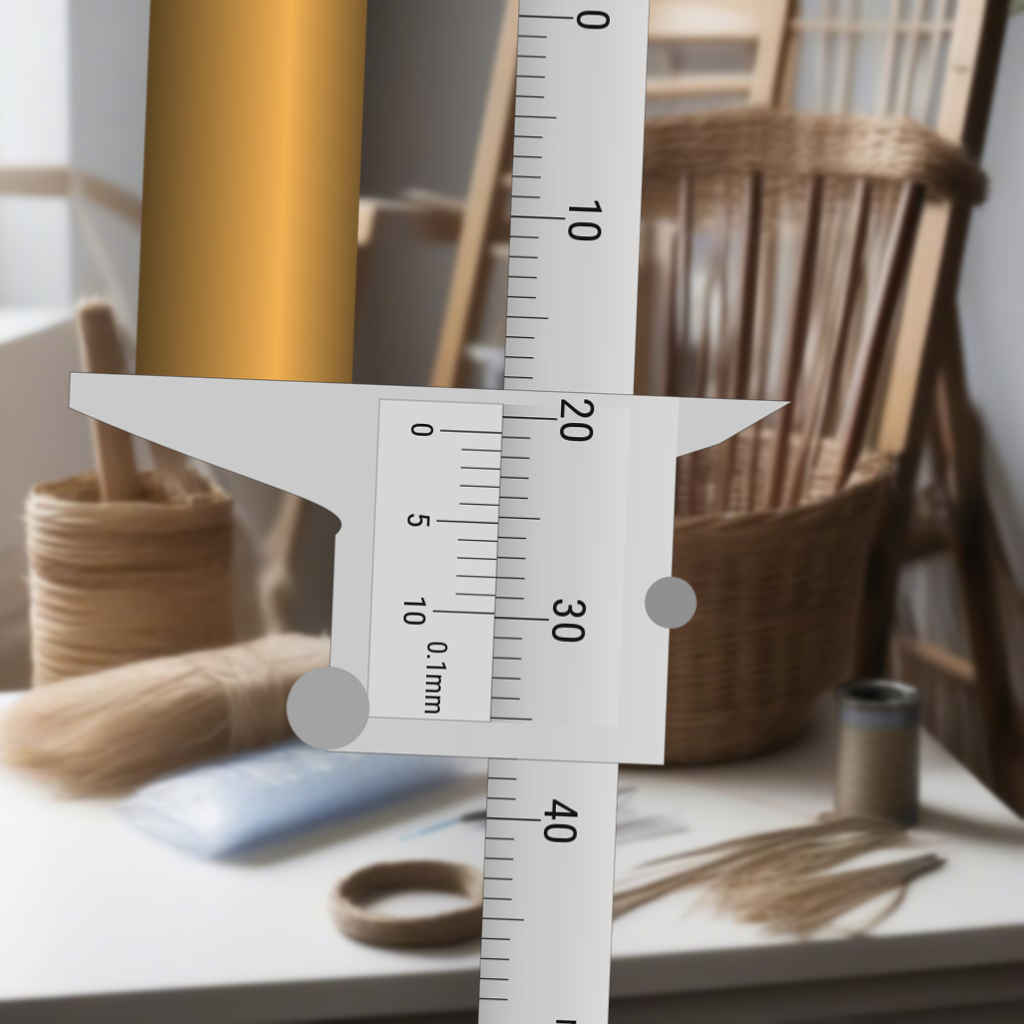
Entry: mm 20.8
